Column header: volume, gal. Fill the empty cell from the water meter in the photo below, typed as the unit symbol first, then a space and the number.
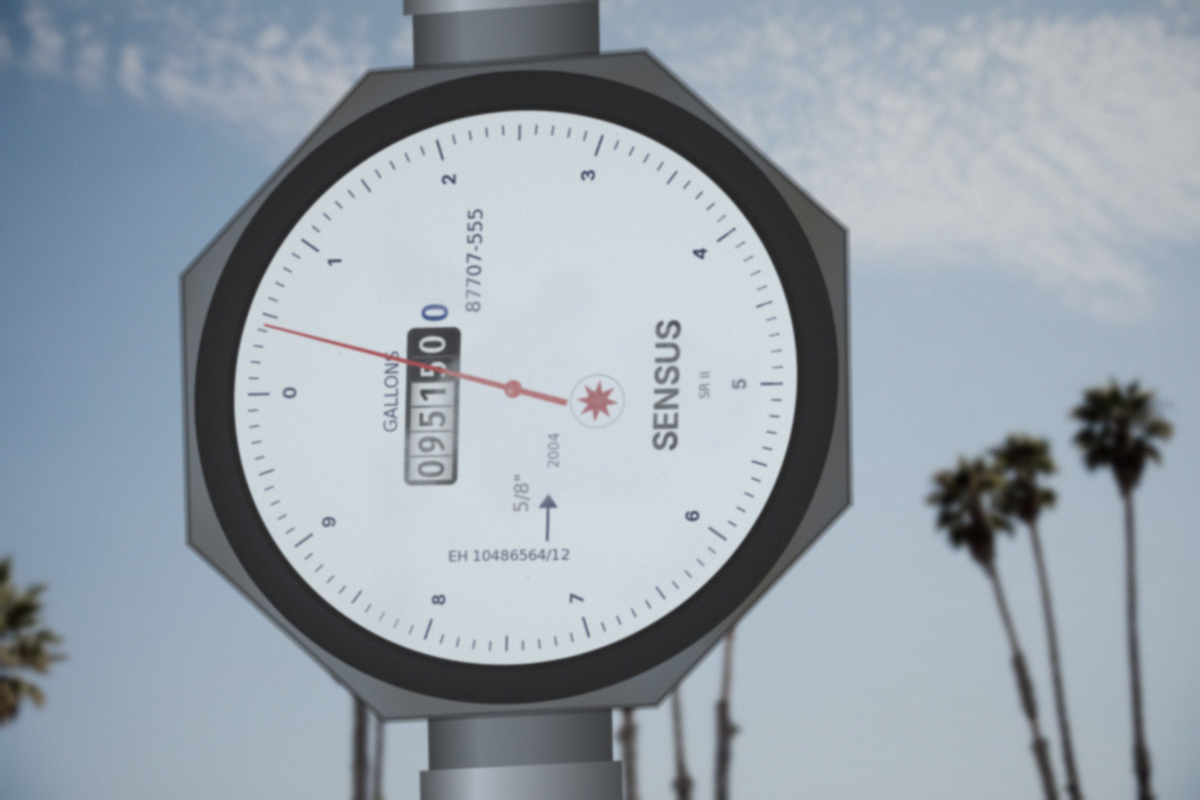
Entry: gal 951500.4
